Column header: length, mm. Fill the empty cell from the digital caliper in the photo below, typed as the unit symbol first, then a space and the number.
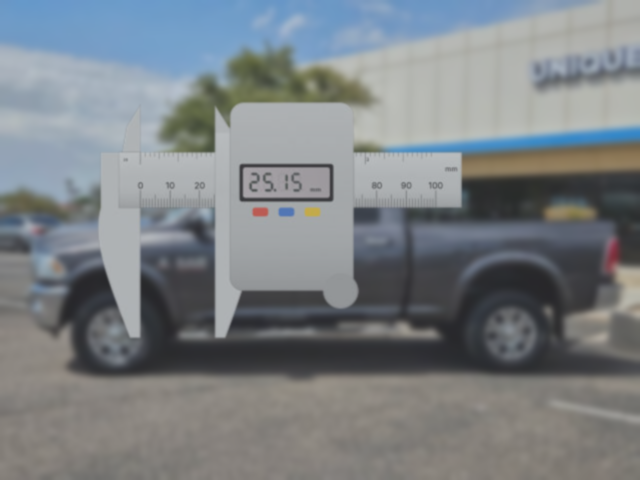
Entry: mm 25.15
